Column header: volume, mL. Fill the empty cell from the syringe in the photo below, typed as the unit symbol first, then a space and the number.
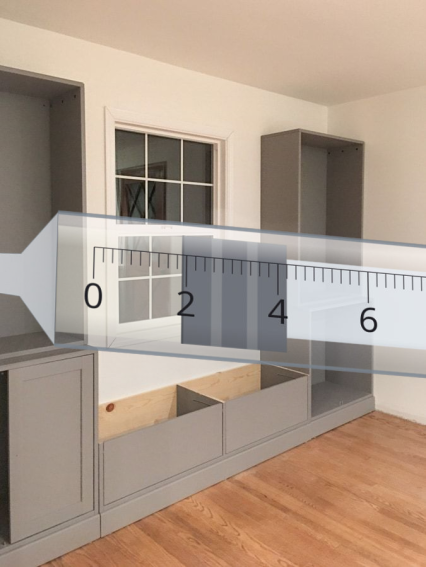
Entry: mL 1.9
